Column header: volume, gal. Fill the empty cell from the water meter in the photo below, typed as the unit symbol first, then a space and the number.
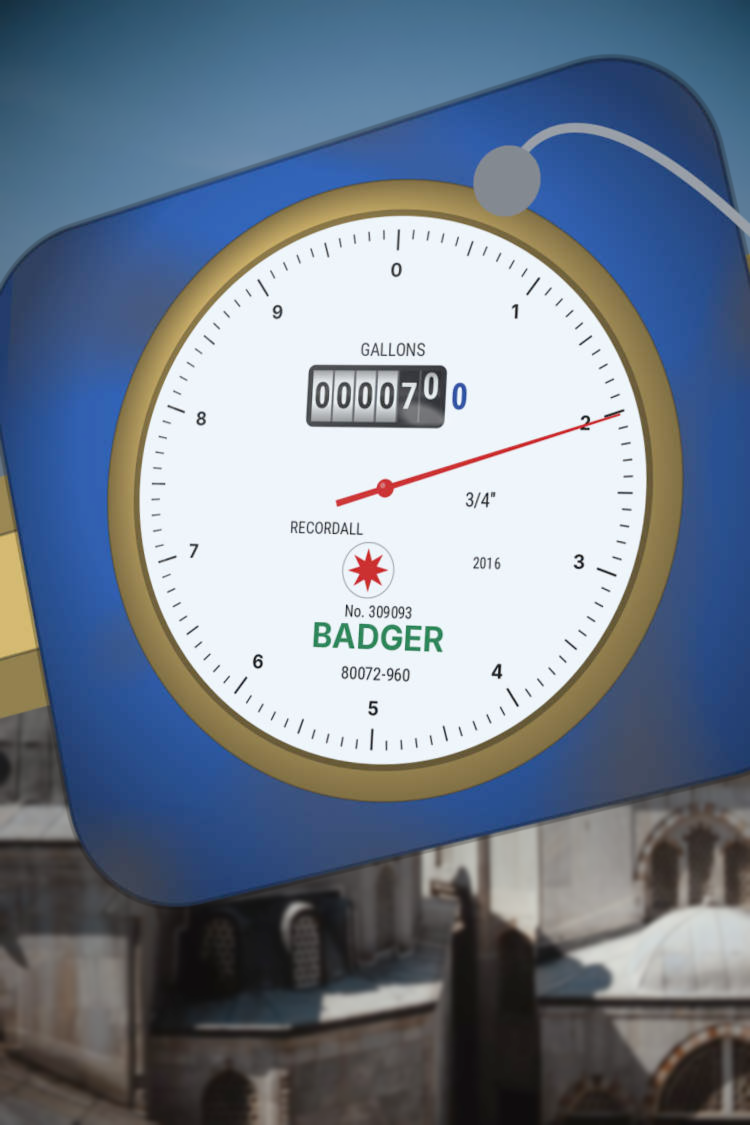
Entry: gal 702.0
